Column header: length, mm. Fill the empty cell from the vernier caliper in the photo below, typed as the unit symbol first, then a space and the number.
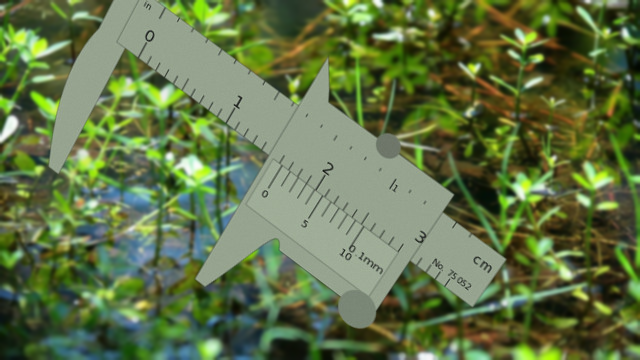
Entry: mm 16.3
